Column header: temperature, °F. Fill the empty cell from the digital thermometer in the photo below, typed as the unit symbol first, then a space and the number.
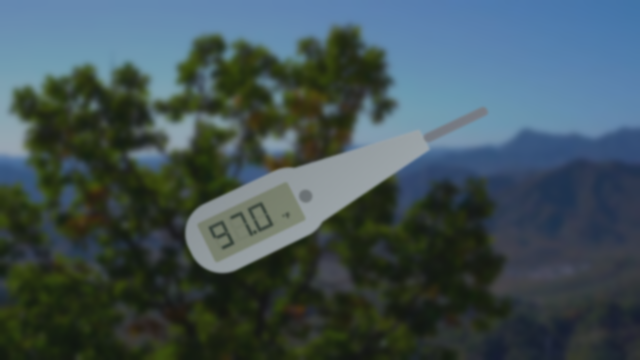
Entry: °F 97.0
